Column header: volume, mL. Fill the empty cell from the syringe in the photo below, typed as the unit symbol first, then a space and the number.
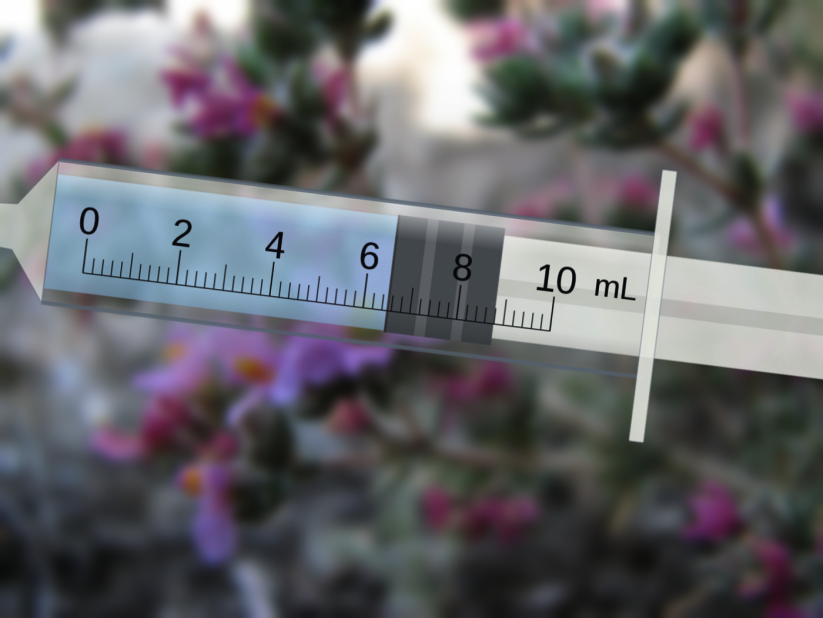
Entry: mL 6.5
